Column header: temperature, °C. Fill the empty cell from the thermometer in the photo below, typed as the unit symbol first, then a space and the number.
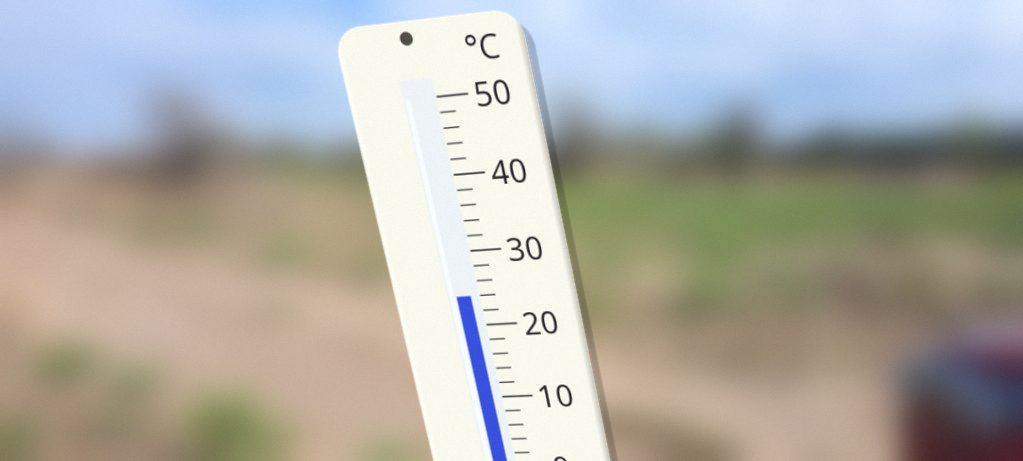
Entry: °C 24
